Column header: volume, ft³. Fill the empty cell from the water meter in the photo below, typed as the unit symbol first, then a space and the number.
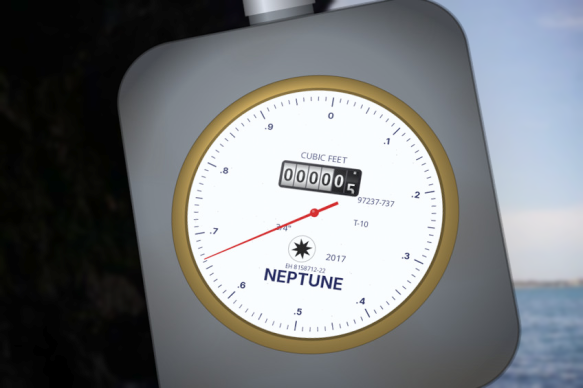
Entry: ft³ 4.66
